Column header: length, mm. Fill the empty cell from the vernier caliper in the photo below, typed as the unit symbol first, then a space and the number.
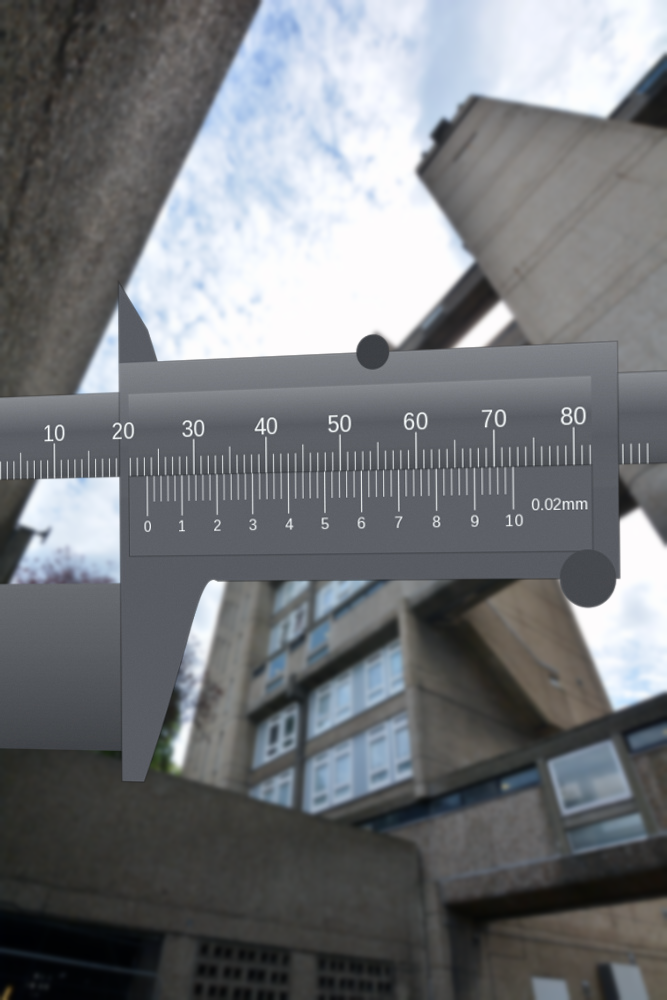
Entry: mm 23.4
